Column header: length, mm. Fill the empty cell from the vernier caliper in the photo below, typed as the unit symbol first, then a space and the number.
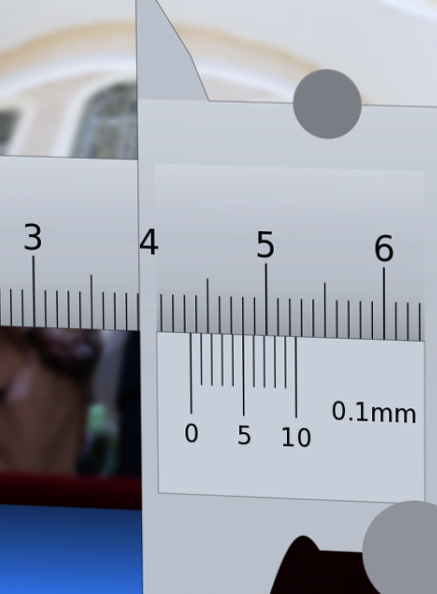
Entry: mm 43.5
